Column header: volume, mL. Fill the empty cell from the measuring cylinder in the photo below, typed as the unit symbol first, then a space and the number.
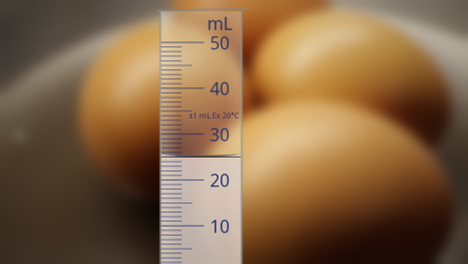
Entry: mL 25
